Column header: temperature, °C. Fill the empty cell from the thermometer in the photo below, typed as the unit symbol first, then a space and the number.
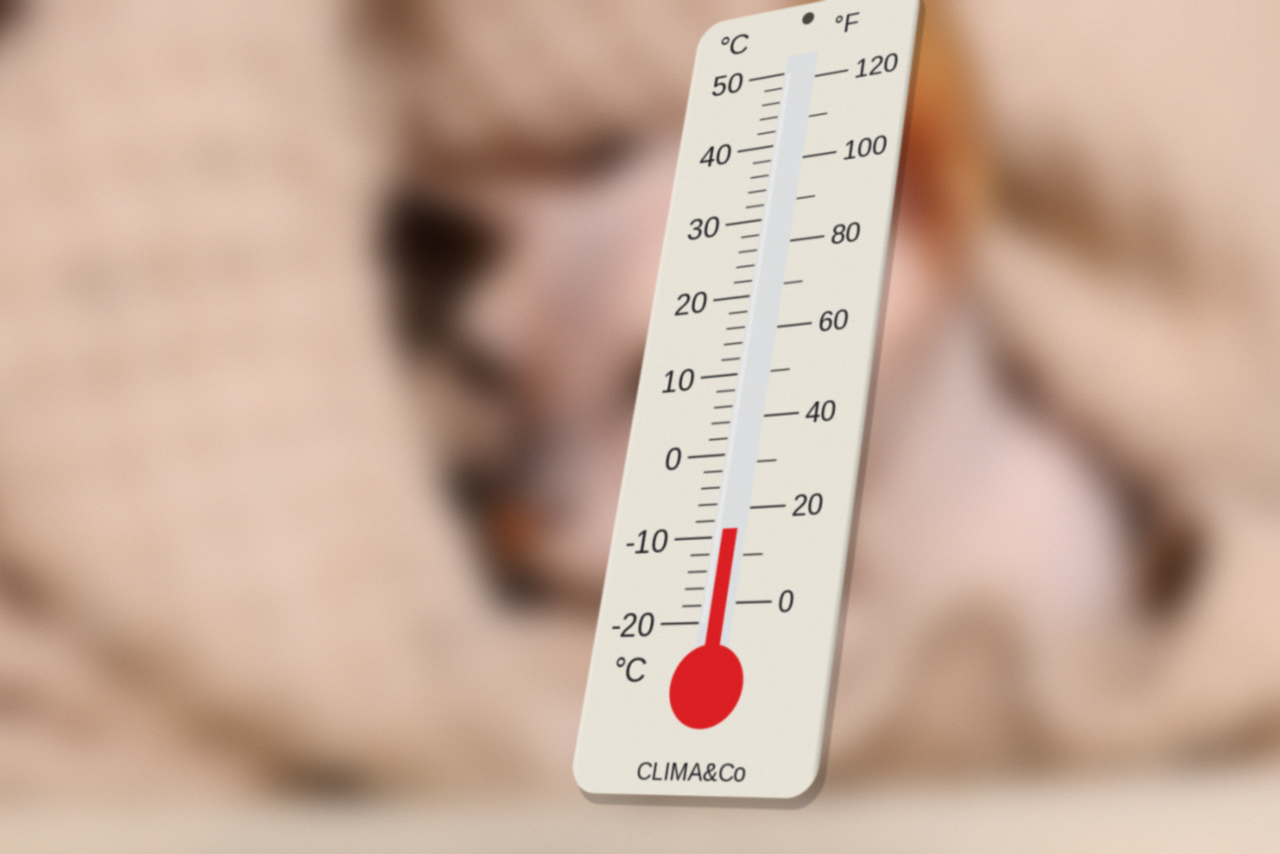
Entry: °C -9
